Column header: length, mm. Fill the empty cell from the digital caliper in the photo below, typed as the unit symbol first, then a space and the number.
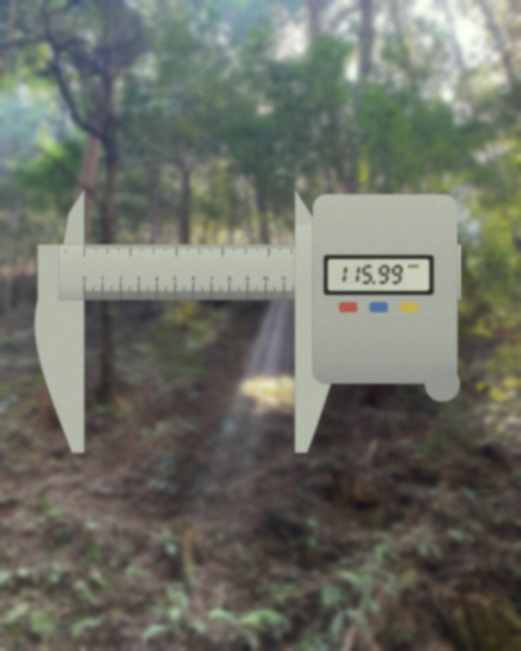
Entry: mm 115.99
